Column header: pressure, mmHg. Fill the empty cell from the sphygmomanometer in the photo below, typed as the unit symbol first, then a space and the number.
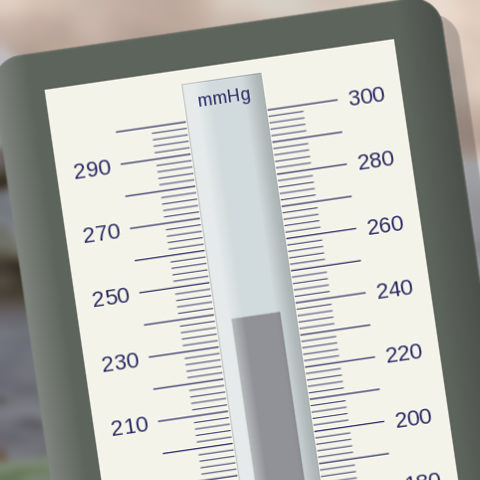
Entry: mmHg 238
